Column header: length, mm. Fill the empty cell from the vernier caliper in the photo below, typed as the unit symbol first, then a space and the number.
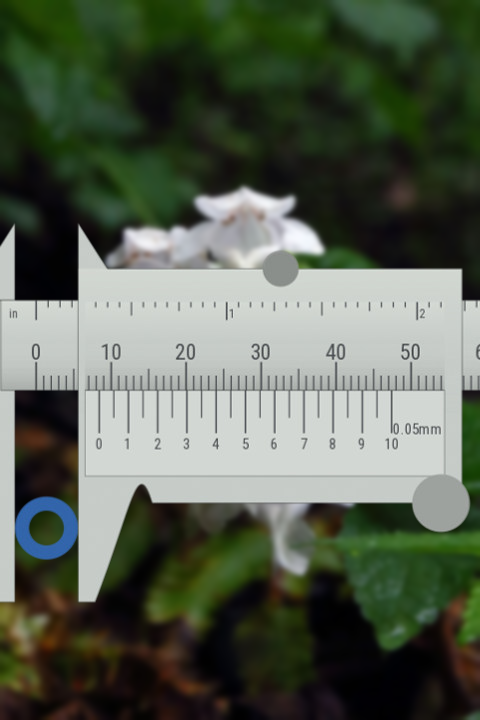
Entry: mm 8.4
